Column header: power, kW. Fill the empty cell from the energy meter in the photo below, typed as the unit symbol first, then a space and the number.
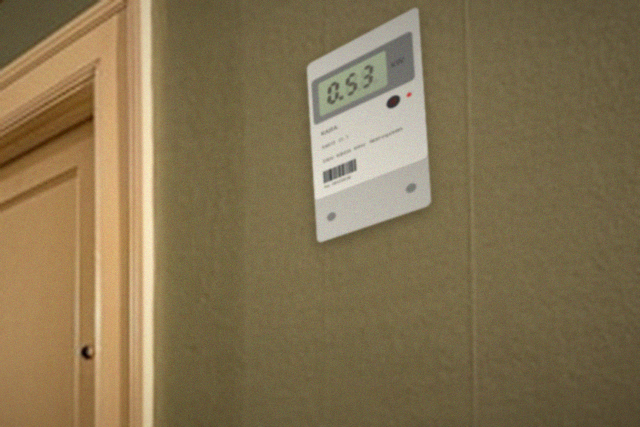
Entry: kW 0.53
